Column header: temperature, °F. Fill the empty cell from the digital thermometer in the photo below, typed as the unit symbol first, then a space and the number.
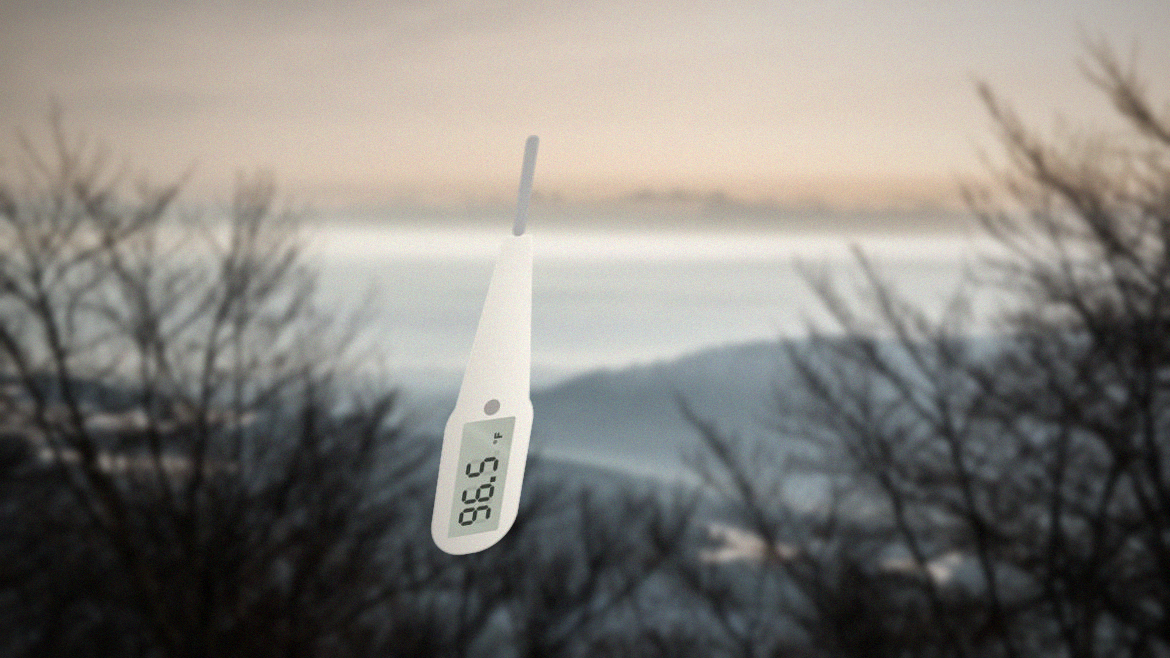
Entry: °F 96.5
